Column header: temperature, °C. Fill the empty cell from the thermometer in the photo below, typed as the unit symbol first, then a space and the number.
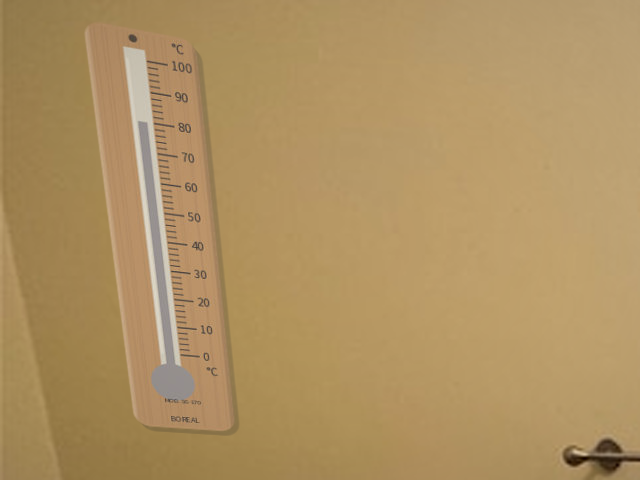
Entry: °C 80
